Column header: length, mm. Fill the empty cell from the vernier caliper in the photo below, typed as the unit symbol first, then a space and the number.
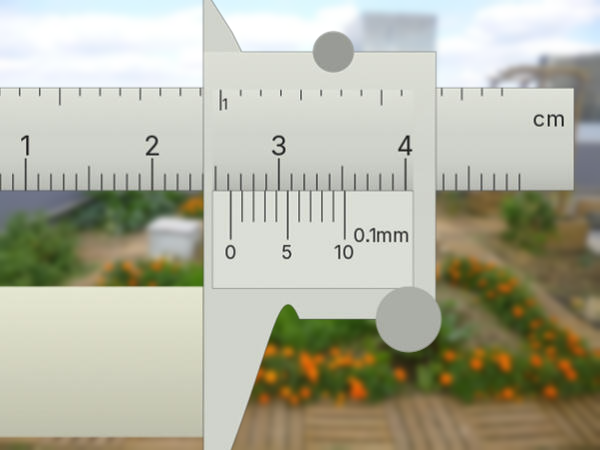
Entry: mm 26.2
